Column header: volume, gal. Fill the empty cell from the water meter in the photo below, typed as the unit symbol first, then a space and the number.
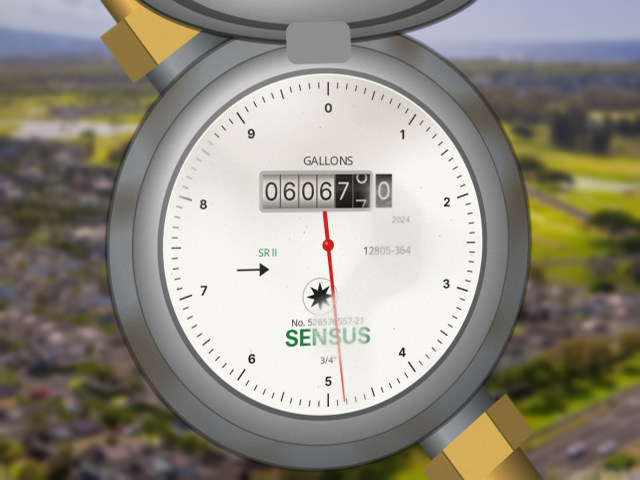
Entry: gal 606764.8
